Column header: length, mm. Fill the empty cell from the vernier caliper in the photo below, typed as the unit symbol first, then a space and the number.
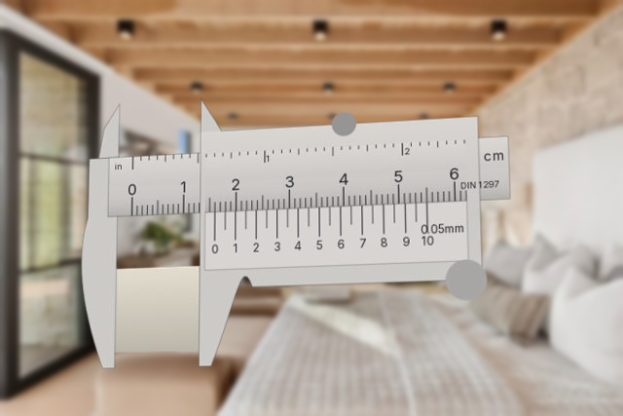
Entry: mm 16.0
